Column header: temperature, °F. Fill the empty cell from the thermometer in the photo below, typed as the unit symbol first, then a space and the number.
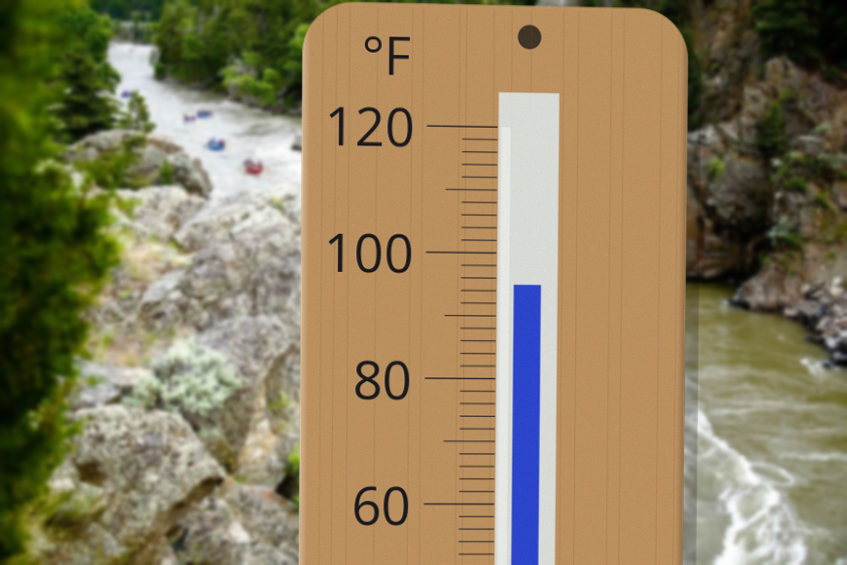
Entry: °F 95
